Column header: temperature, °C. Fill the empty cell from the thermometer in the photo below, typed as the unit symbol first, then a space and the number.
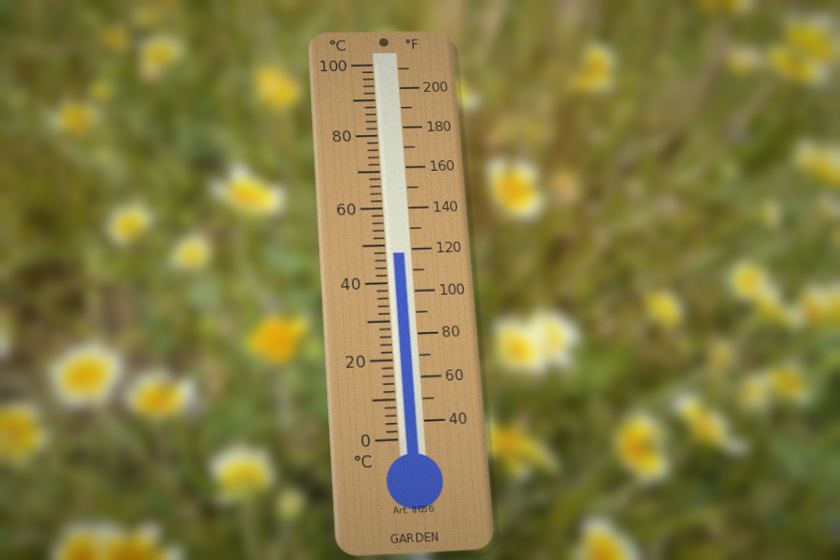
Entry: °C 48
